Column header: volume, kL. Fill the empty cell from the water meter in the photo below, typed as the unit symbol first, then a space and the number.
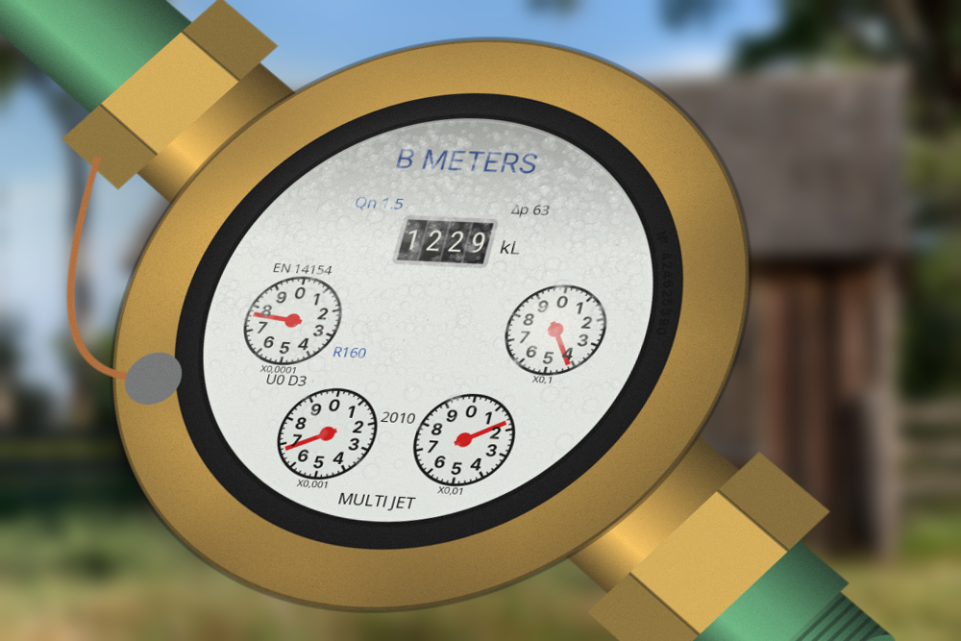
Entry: kL 1229.4167
